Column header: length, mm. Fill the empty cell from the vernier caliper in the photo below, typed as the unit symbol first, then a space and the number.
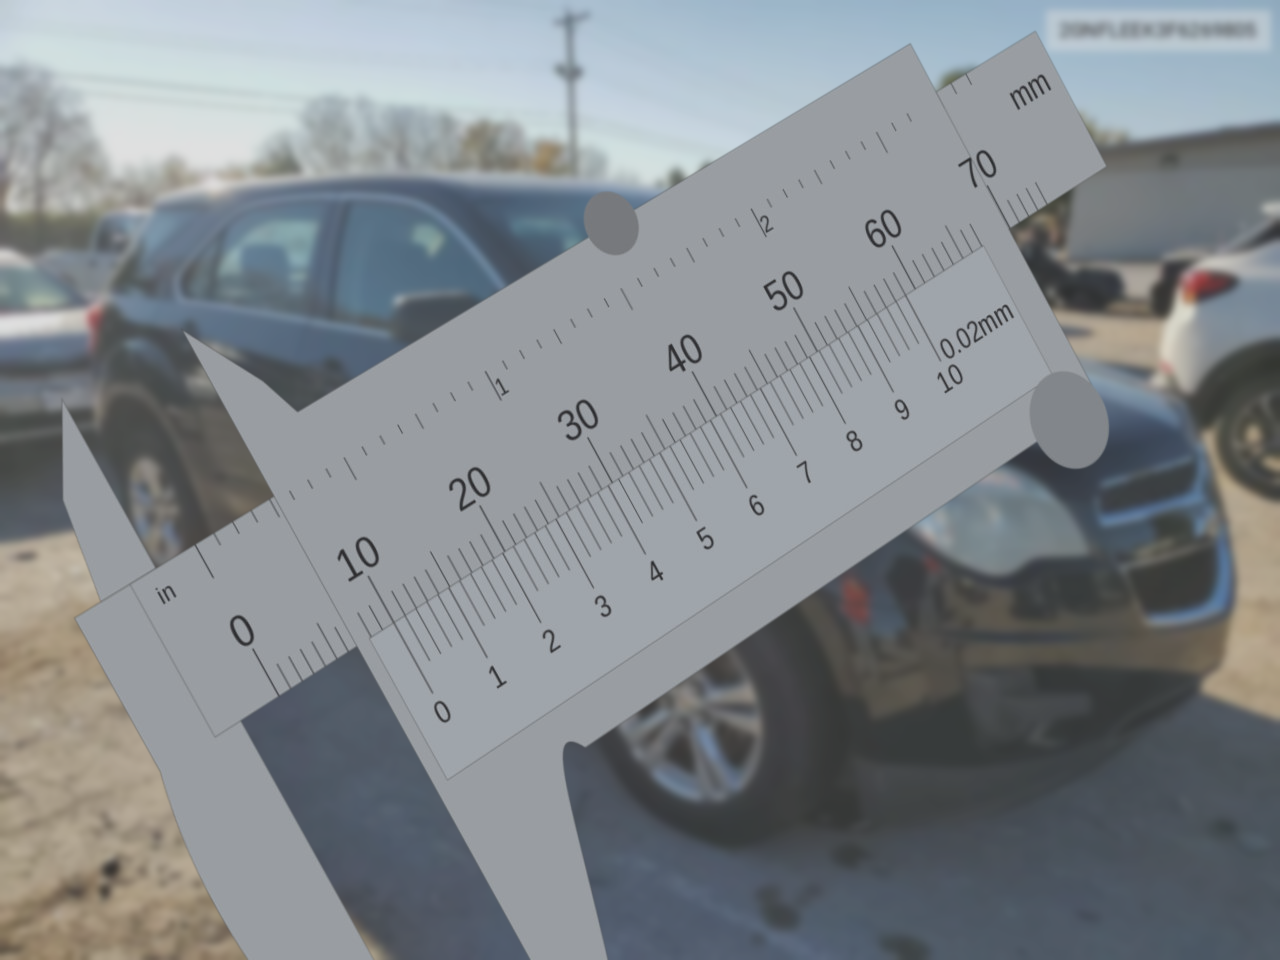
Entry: mm 10.0
